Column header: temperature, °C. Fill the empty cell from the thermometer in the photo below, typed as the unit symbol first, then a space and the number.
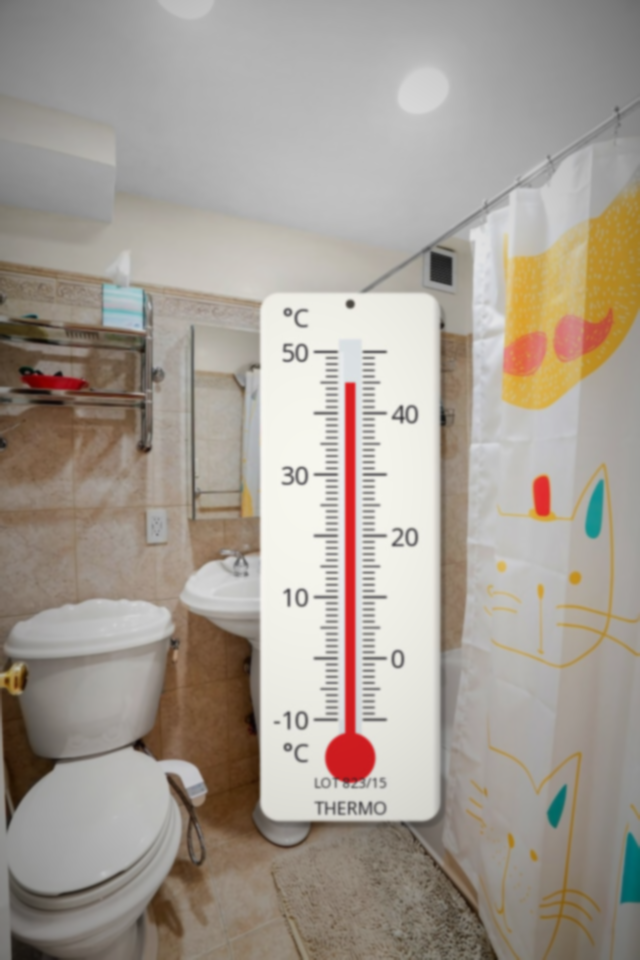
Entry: °C 45
